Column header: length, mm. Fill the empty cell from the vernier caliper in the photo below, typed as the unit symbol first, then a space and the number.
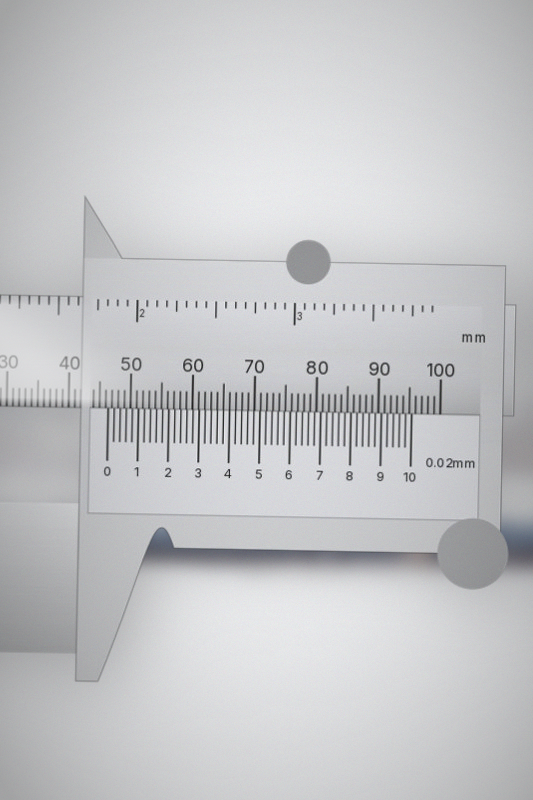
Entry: mm 46.4
